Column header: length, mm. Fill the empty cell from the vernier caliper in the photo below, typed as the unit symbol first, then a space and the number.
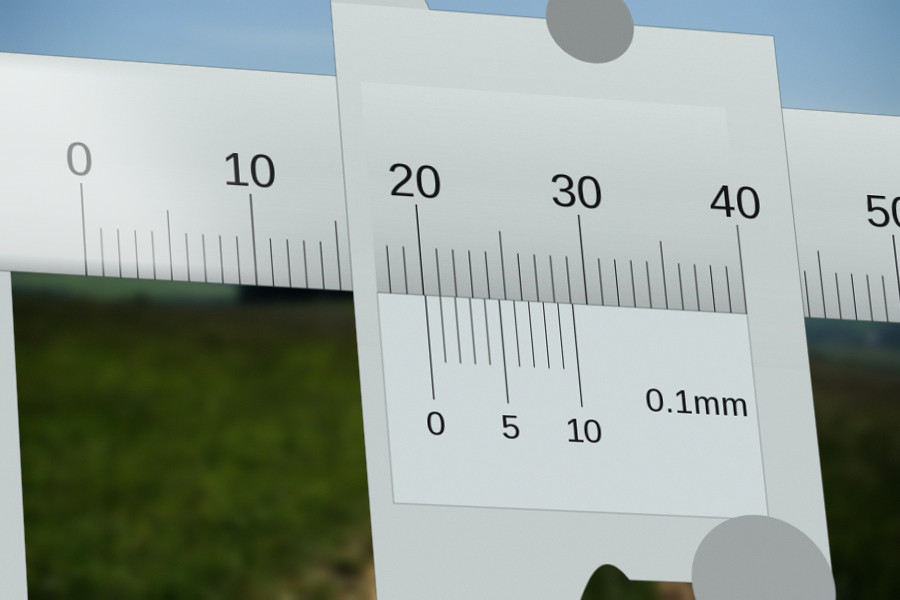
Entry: mm 20.1
